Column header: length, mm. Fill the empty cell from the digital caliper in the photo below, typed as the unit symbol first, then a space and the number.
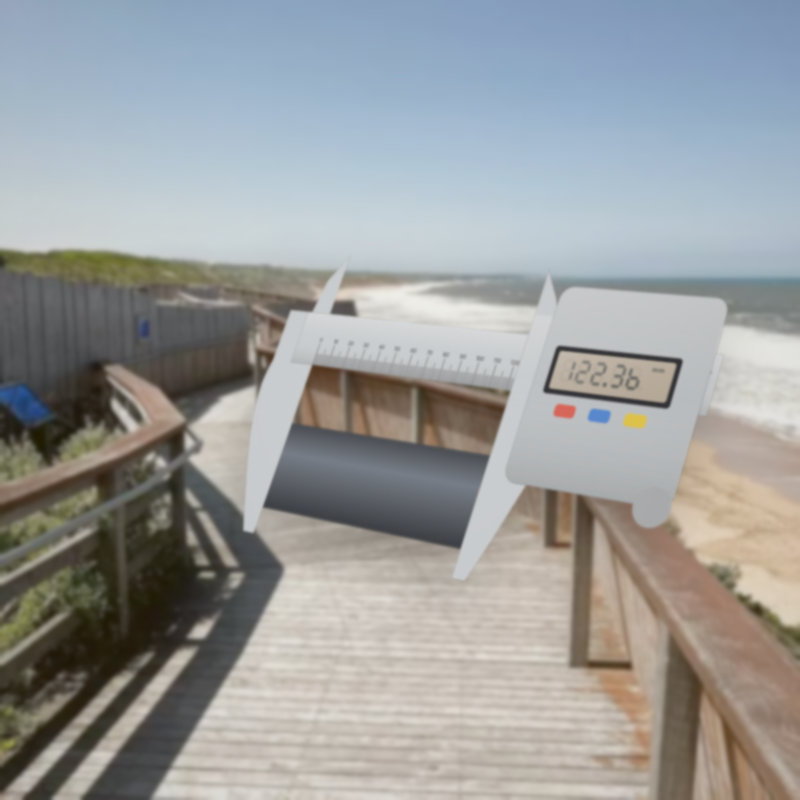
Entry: mm 122.36
